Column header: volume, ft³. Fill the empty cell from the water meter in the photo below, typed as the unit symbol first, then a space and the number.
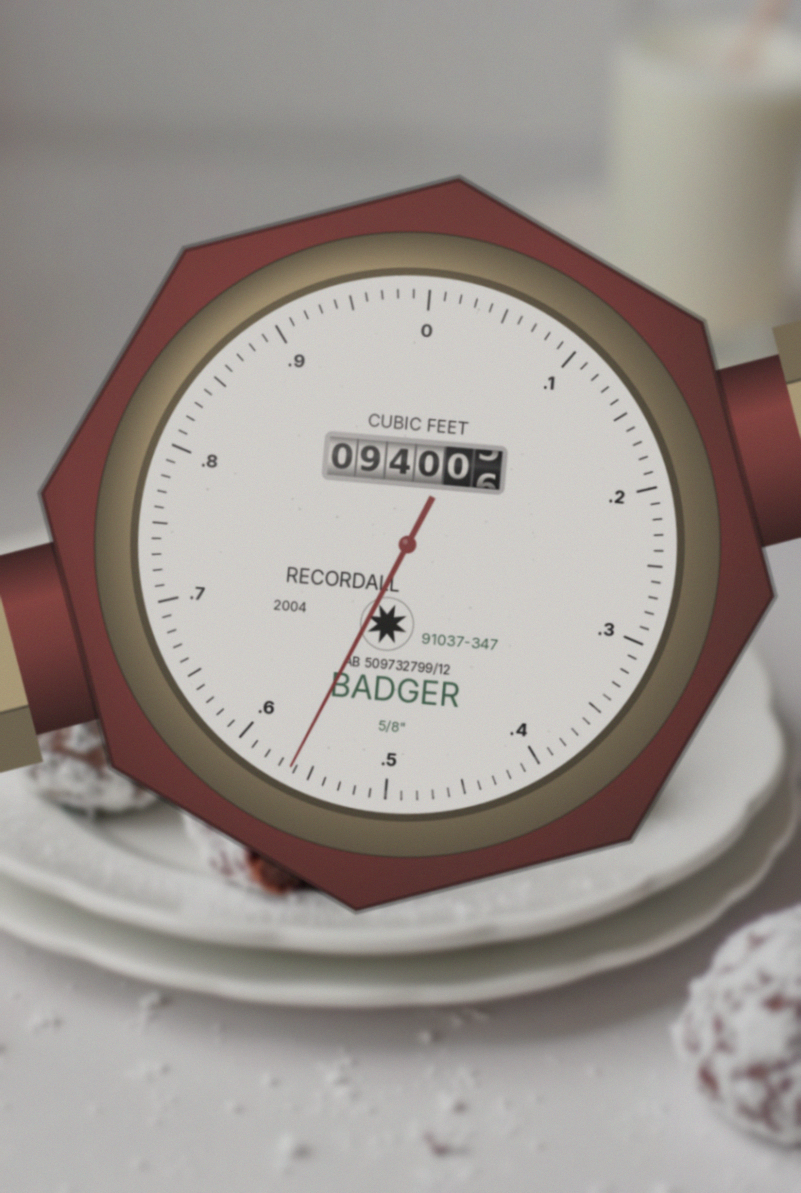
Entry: ft³ 94005.56
